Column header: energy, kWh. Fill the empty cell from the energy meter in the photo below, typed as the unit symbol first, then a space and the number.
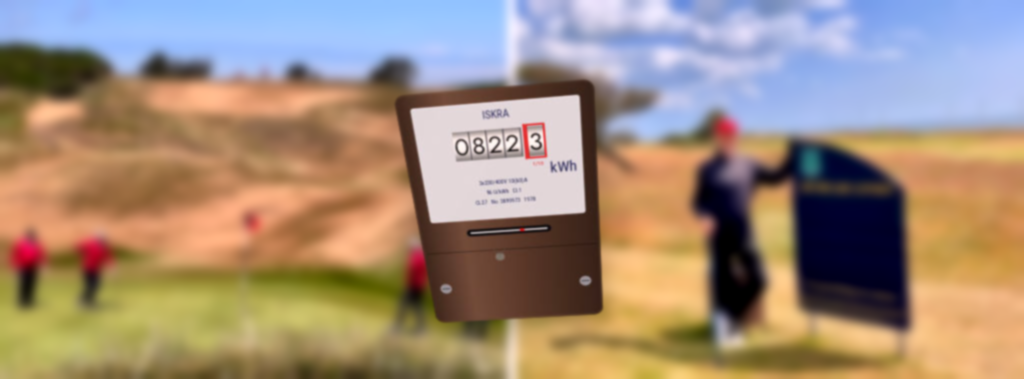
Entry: kWh 822.3
